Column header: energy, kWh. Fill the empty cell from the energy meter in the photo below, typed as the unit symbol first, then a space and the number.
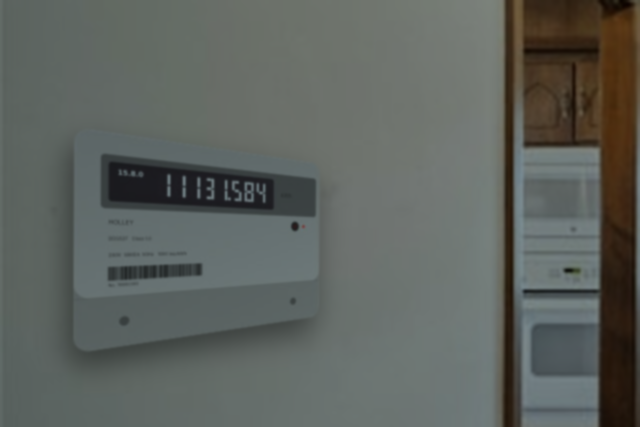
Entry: kWh 11131.584
